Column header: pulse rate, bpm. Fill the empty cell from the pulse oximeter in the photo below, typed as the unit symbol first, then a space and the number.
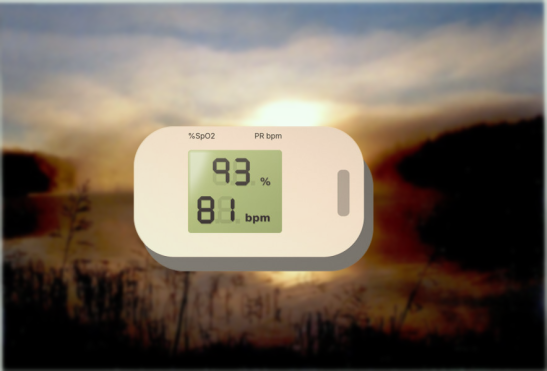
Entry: bpm 81
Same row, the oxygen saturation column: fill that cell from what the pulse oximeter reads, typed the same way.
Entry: % 93
